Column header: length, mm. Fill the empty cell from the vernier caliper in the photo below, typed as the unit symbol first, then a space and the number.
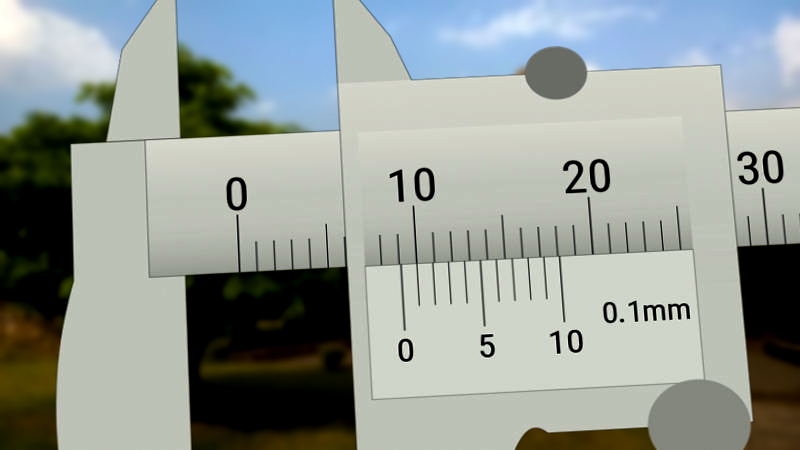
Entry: mm 9.1
